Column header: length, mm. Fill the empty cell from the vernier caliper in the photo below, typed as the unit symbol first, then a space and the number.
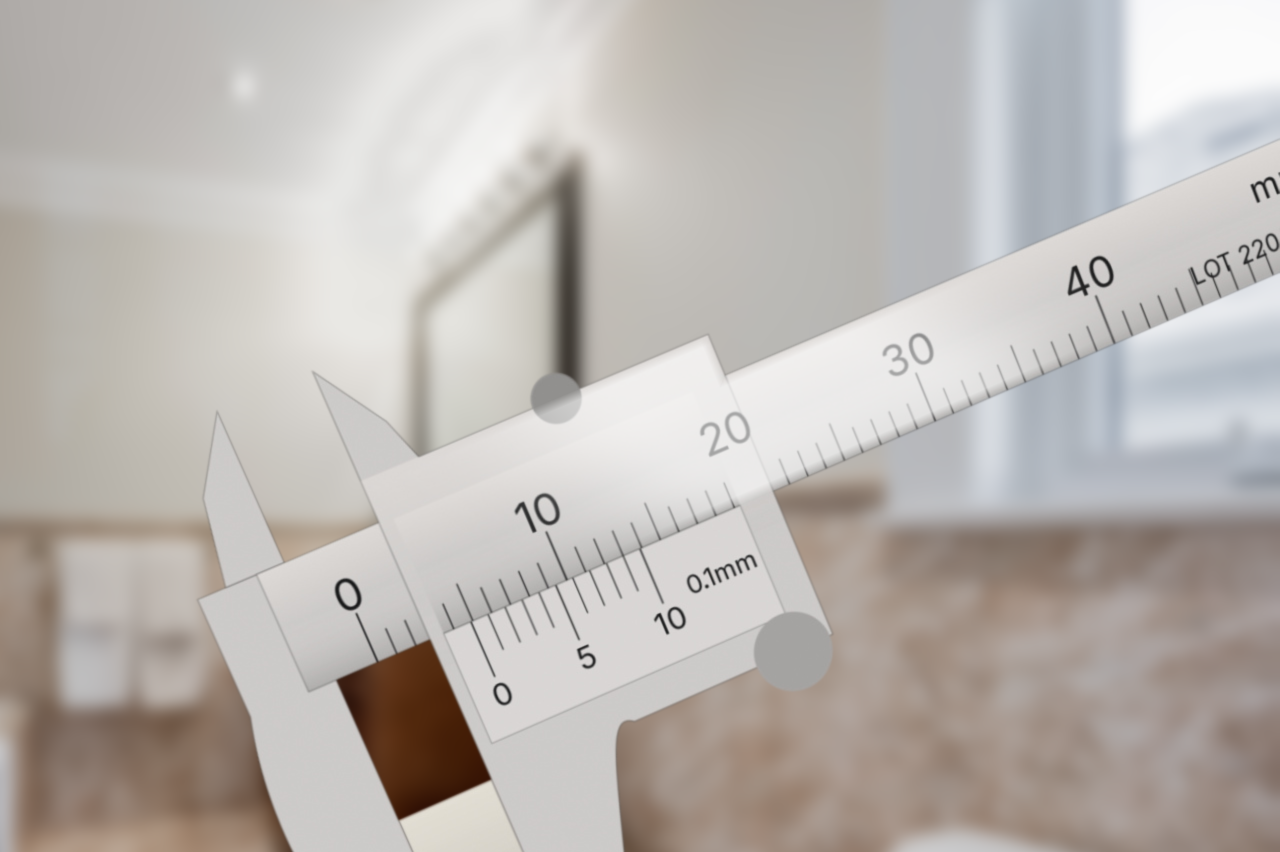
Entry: mm 4.9
